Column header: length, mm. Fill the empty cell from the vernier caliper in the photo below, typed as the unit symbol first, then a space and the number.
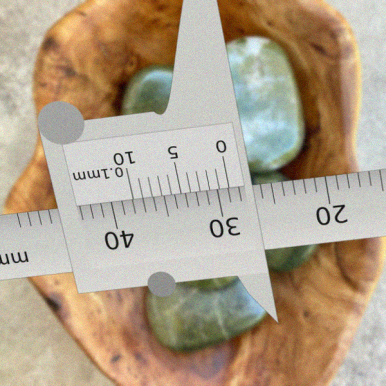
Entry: mm 28.9
